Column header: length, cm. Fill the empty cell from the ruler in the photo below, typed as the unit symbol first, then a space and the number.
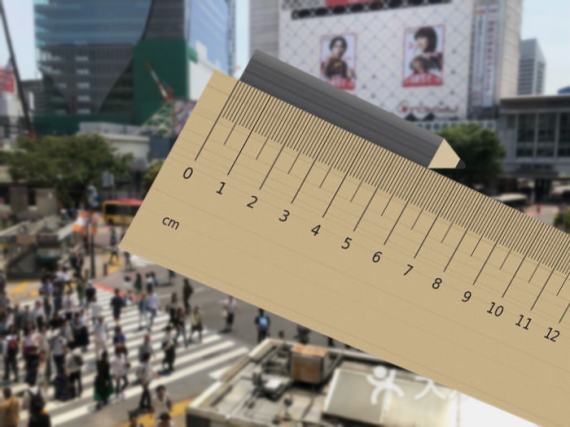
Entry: cm 7
